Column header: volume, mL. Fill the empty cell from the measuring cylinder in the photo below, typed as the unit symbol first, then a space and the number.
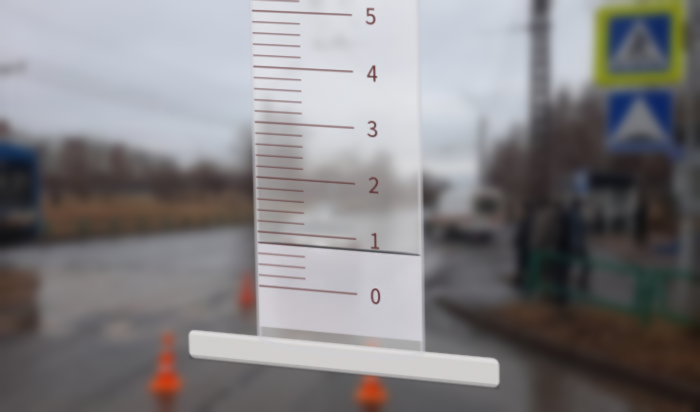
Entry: mL 0.8
